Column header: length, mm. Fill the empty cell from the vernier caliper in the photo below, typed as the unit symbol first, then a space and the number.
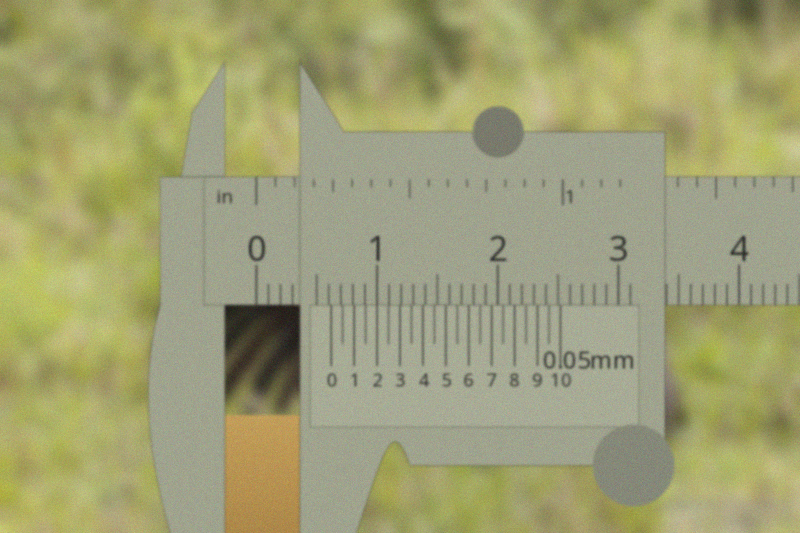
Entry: mm 6.2
